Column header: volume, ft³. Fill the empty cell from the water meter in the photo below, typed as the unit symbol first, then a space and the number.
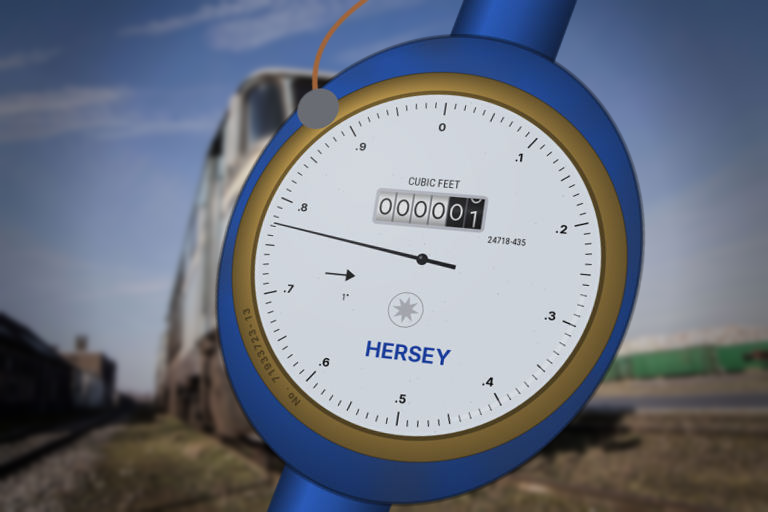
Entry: ft³ 0.77
